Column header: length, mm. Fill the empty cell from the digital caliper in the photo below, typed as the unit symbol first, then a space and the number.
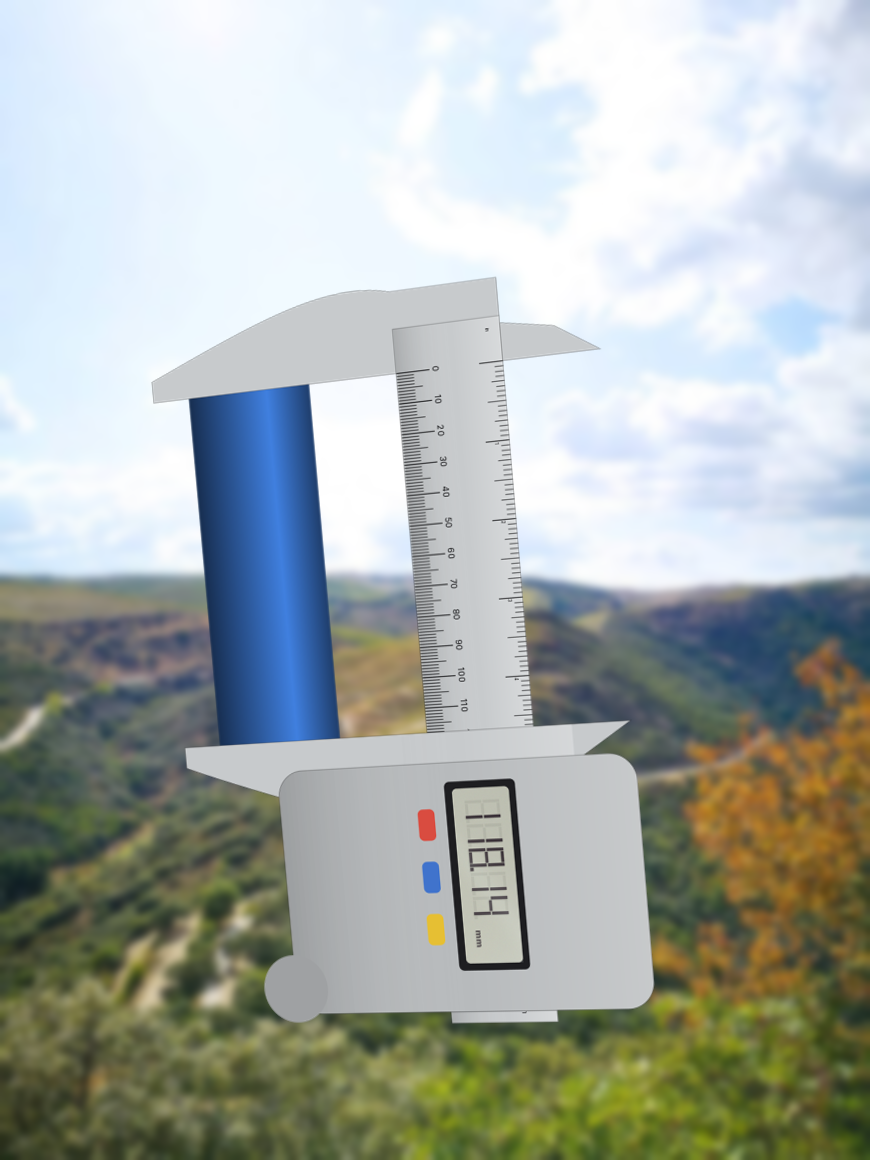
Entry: mm 118.14
